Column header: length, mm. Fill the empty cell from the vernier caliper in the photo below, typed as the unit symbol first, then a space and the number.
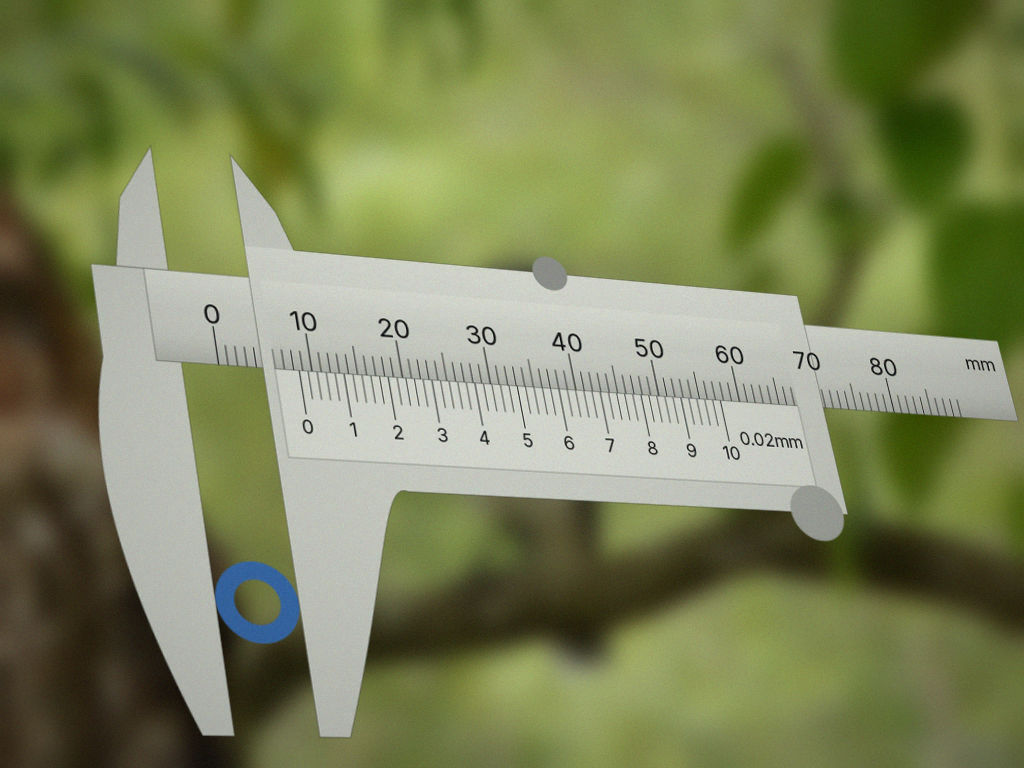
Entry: mm 8.6
